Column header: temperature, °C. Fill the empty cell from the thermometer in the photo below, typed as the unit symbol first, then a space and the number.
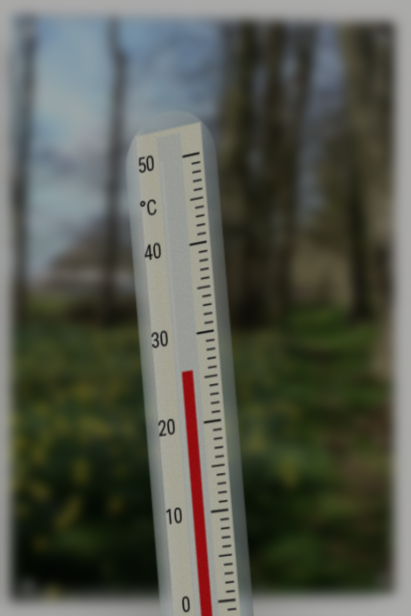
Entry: °C 26
